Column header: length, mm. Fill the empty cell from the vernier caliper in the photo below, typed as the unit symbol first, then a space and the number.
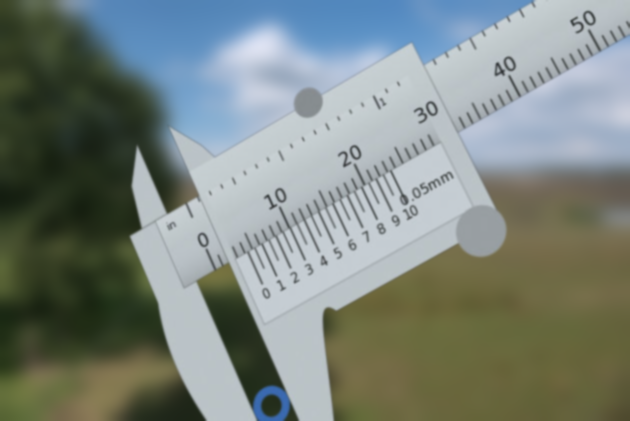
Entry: mm 4.4
